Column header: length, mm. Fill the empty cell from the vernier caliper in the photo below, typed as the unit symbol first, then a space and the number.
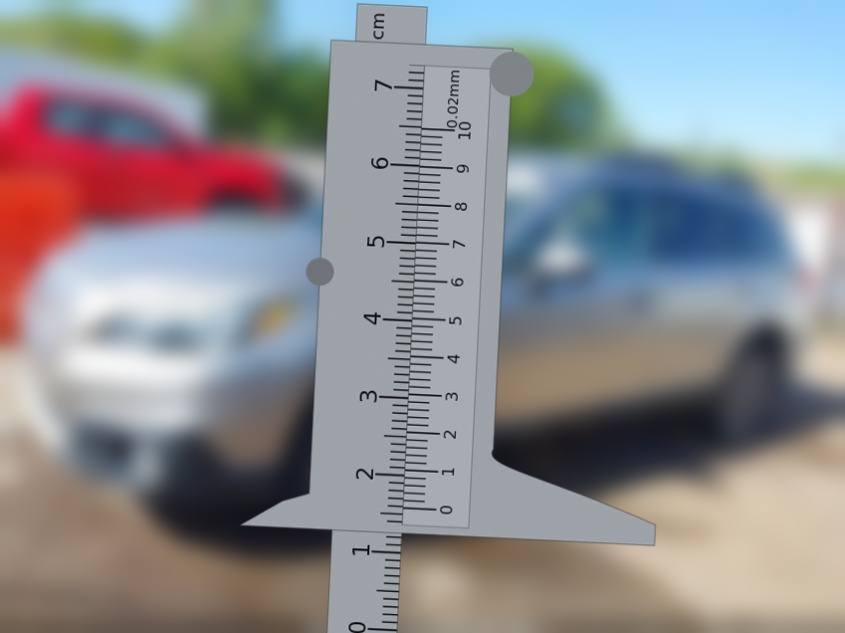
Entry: mm 15.8
